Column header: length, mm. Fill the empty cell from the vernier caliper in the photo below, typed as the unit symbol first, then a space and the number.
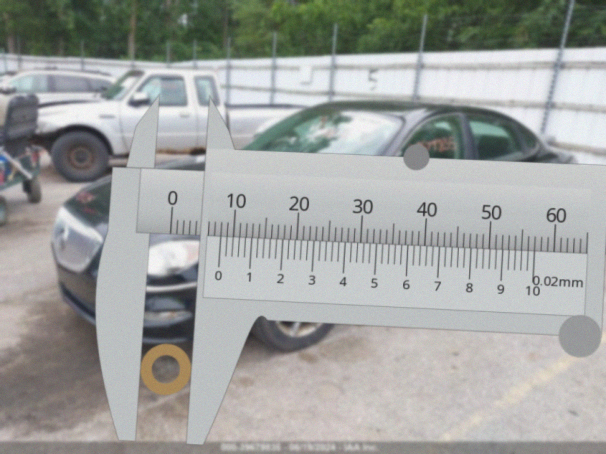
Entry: mm 8.0
